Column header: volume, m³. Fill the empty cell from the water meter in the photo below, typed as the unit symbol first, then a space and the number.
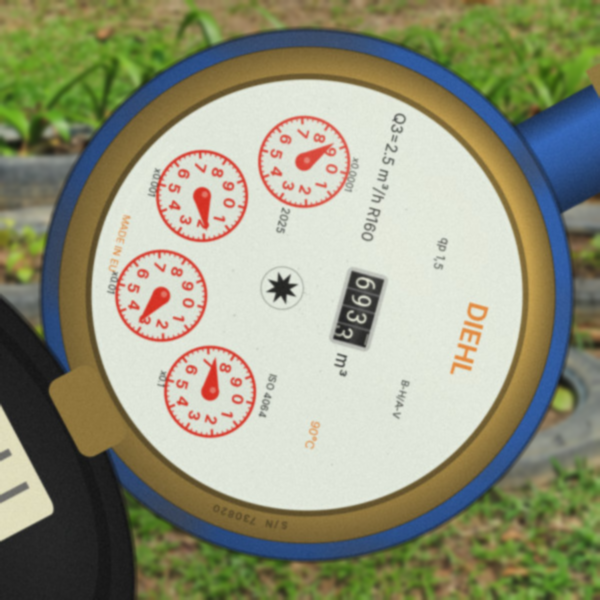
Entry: m³ 6932.7318
